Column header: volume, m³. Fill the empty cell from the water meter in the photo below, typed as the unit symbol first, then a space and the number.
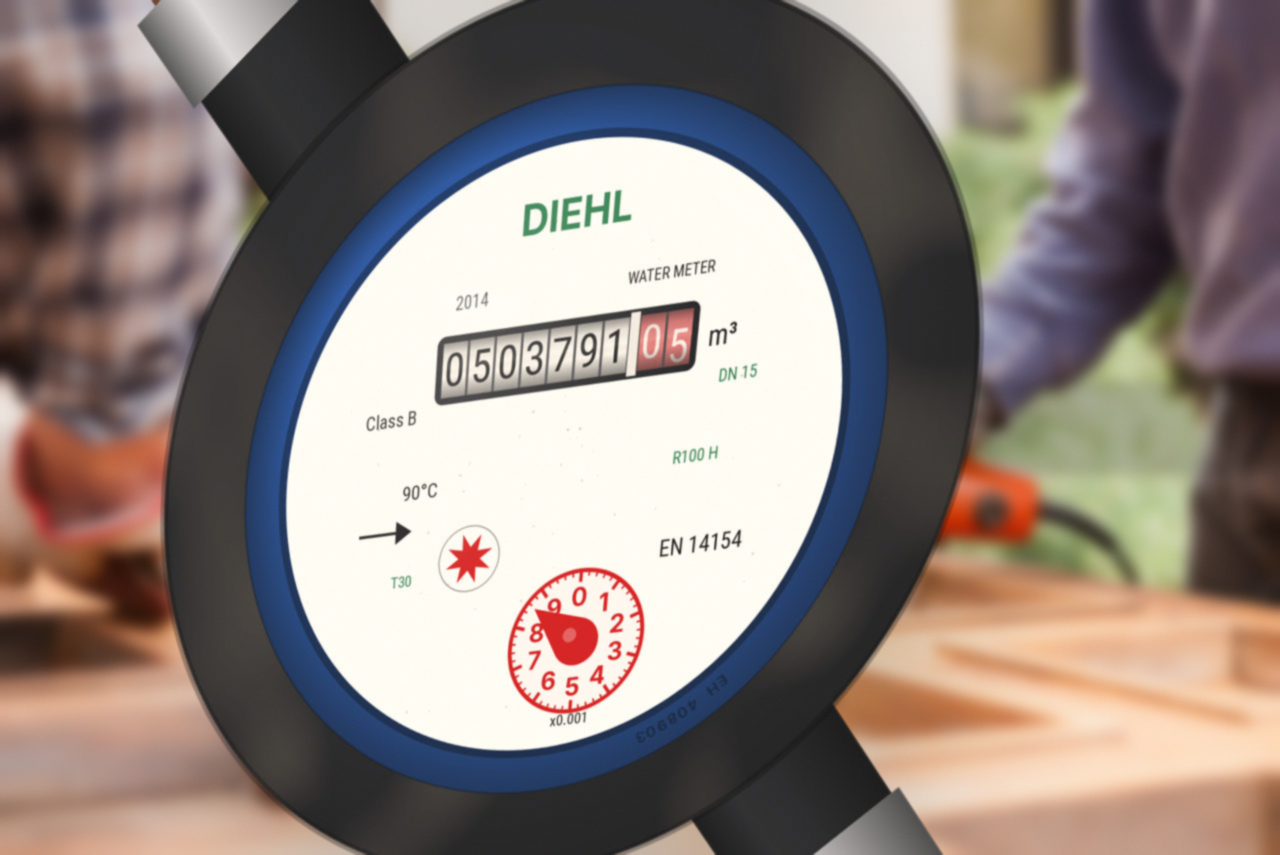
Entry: m³ 503791.048
